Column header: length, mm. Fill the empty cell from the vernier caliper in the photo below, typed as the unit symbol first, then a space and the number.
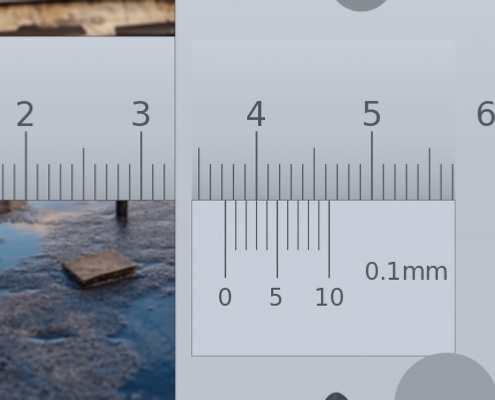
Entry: mm 37.3
